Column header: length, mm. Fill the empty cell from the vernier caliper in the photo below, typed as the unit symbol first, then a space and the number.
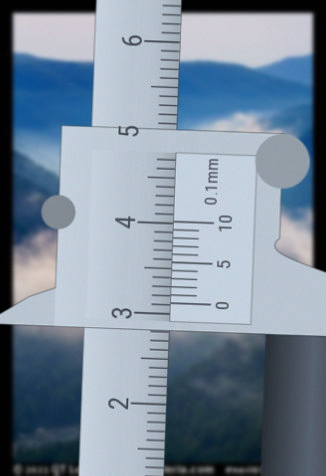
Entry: mm 31.2
